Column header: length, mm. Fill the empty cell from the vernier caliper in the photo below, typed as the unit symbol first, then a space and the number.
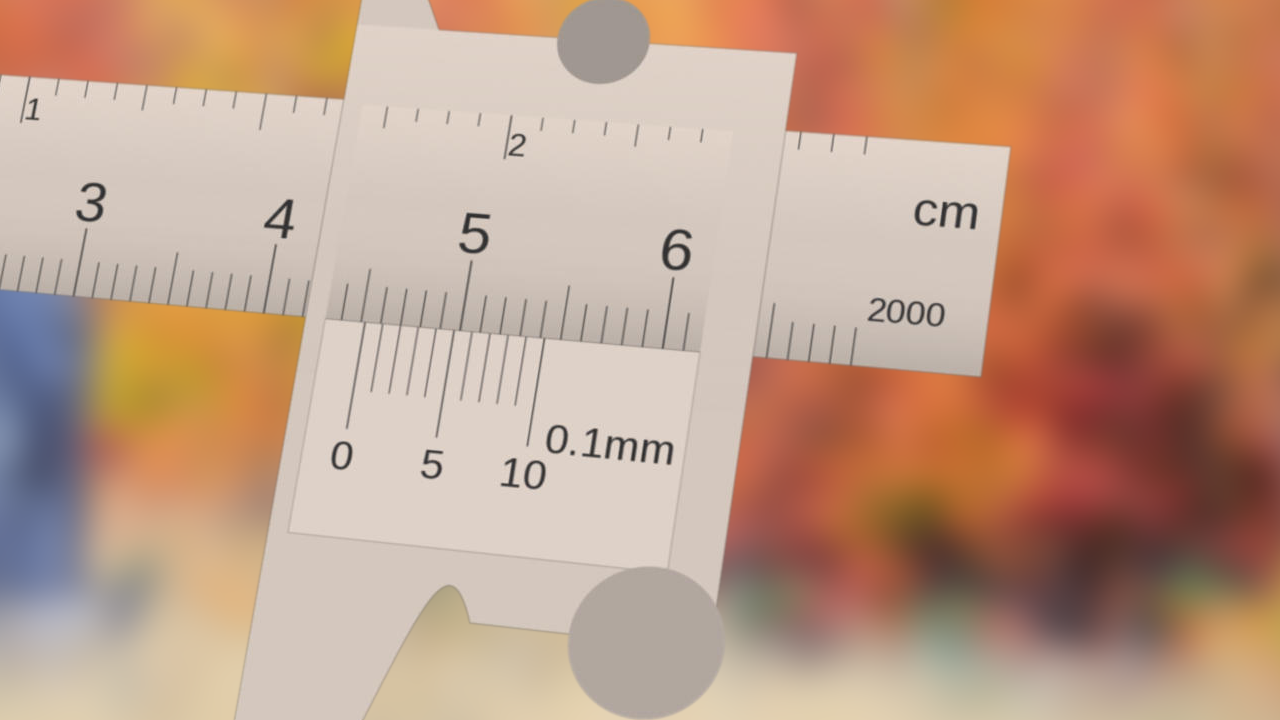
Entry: mm 45.2
